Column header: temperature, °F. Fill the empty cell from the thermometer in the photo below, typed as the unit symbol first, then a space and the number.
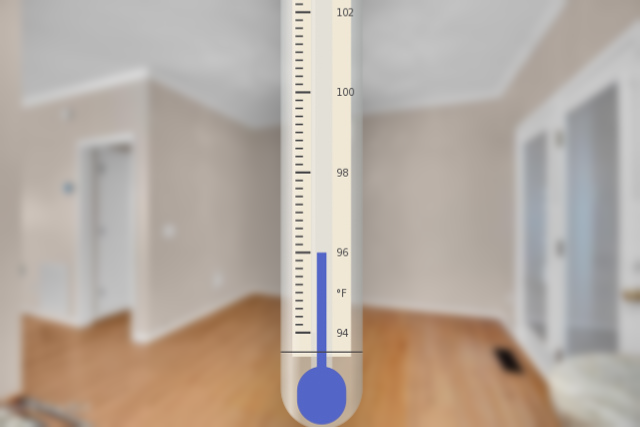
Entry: °F 96
